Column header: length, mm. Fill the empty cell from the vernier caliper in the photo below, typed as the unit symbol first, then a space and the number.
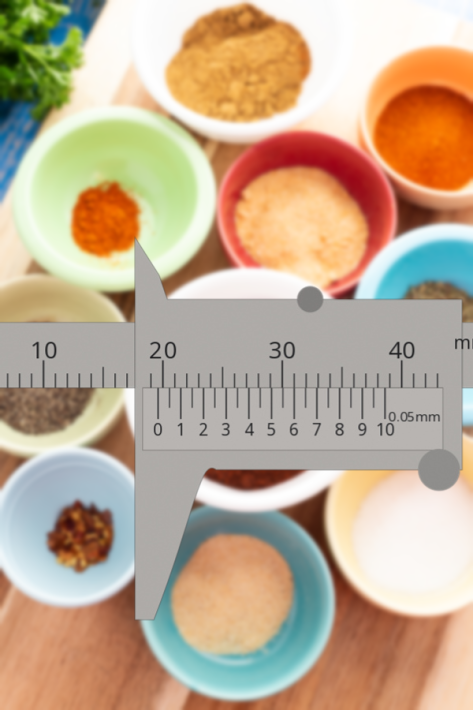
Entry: mm 19.6
